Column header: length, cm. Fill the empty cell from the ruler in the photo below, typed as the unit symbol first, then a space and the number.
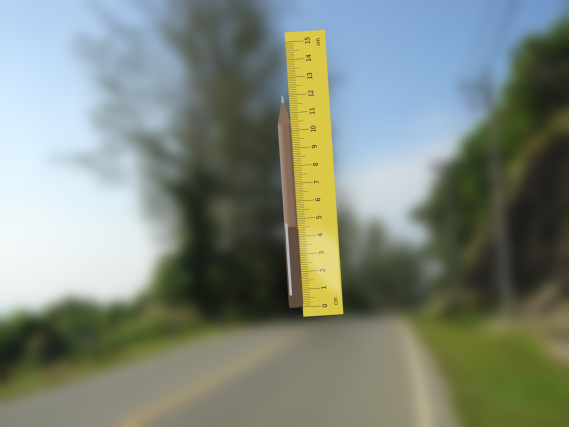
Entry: cm 12
